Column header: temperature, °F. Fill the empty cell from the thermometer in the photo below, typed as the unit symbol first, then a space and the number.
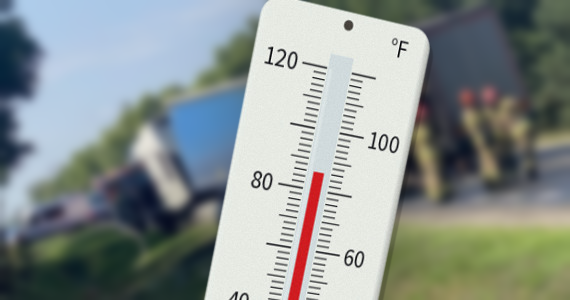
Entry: °F 86
